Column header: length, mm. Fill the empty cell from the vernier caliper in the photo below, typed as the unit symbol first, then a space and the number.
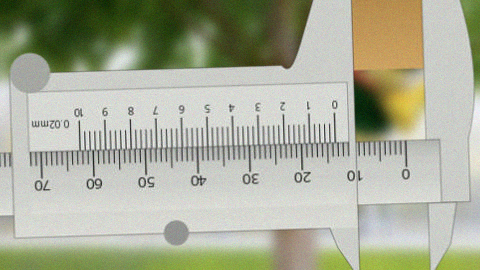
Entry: mm 13.5
